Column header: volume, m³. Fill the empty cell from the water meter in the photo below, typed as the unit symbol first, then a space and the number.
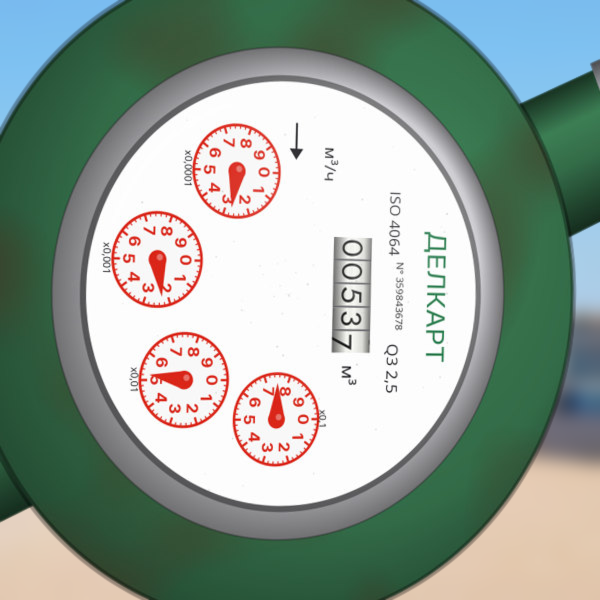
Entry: m³ 536.7522
